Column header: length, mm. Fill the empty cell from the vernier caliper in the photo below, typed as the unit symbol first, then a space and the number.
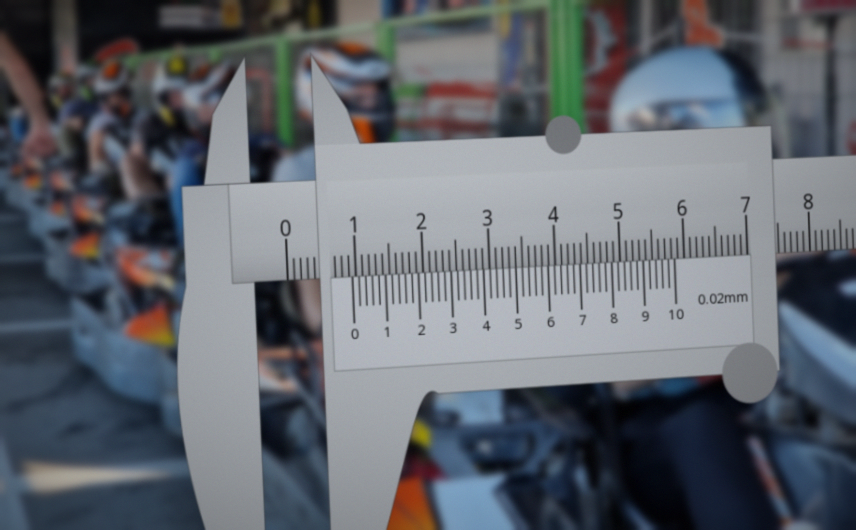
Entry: mm 9.5
